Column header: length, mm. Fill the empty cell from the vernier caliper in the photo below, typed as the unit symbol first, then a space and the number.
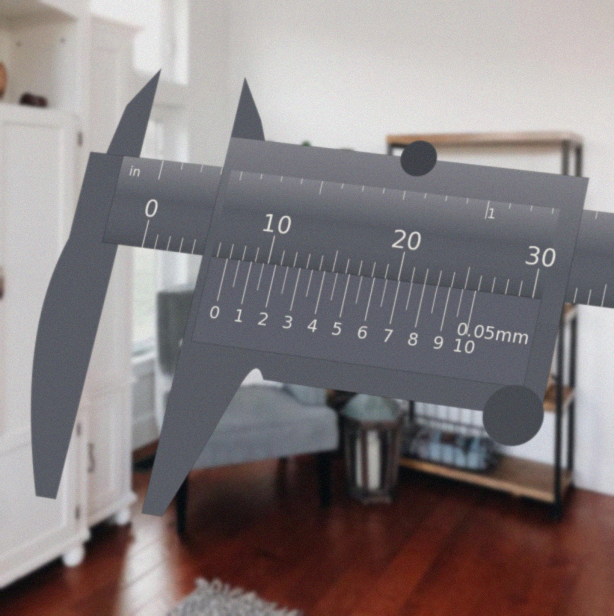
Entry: mm 6.8
